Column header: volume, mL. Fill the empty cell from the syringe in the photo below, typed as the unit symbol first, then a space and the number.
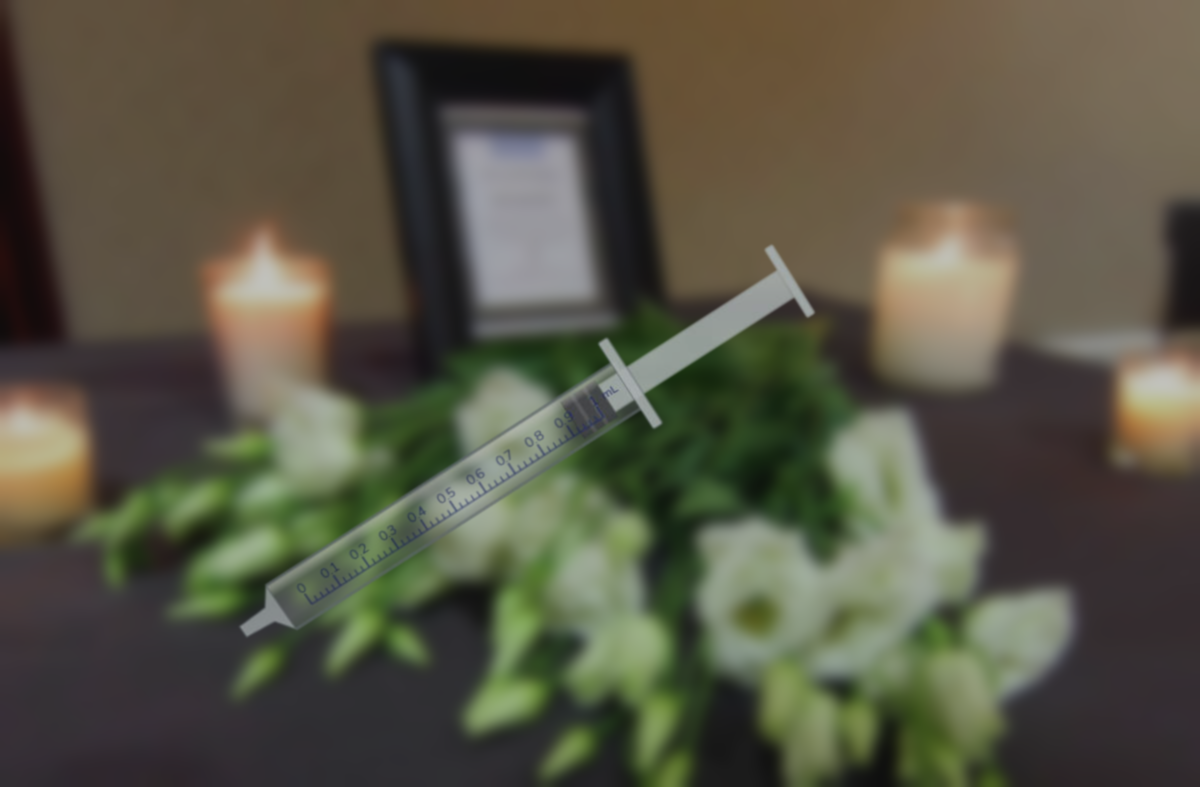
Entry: mL 0.92
